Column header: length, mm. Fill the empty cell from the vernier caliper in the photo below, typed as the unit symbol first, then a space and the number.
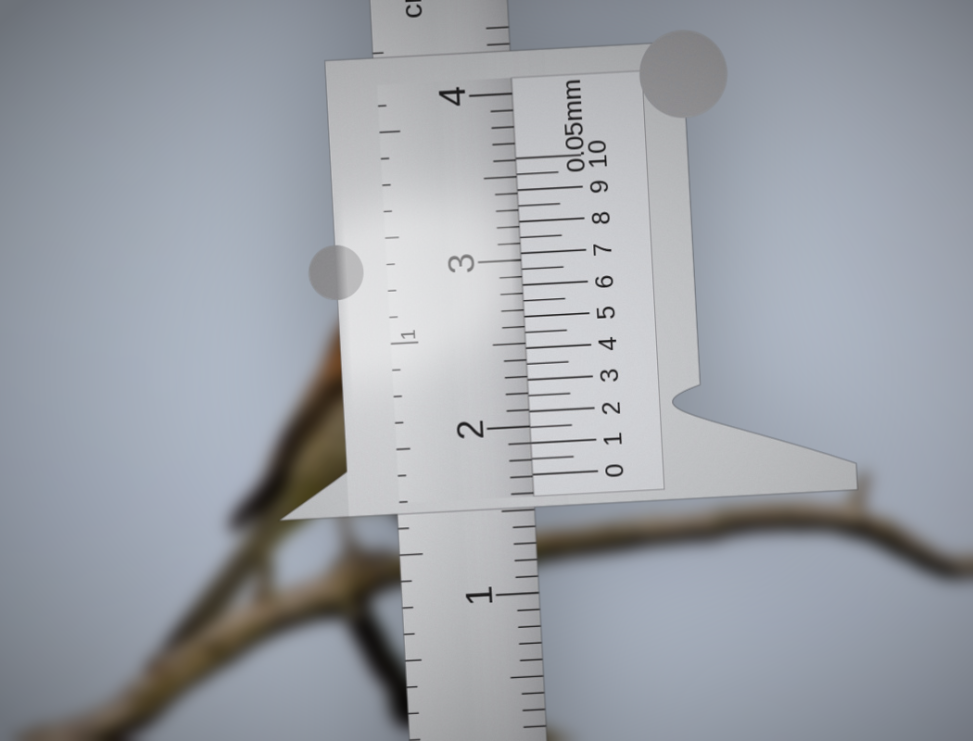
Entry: mm 17.1
